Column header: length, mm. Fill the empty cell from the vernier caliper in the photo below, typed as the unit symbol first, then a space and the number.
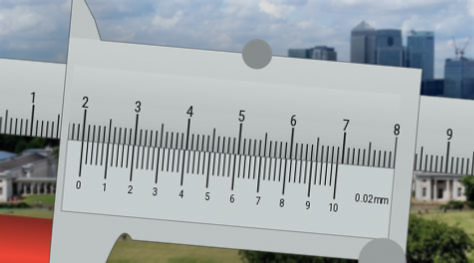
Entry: mm 20.0
